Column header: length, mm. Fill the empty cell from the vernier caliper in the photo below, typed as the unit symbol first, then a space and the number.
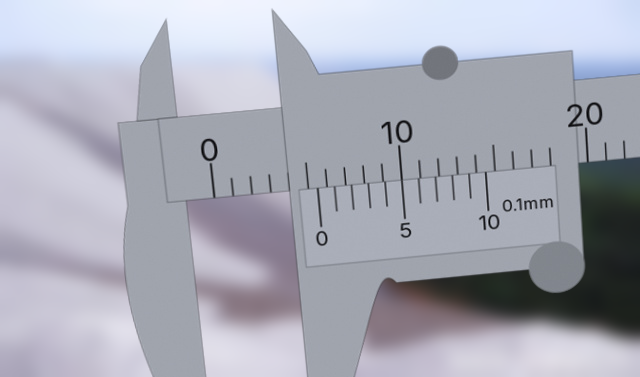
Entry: mm 5.5
